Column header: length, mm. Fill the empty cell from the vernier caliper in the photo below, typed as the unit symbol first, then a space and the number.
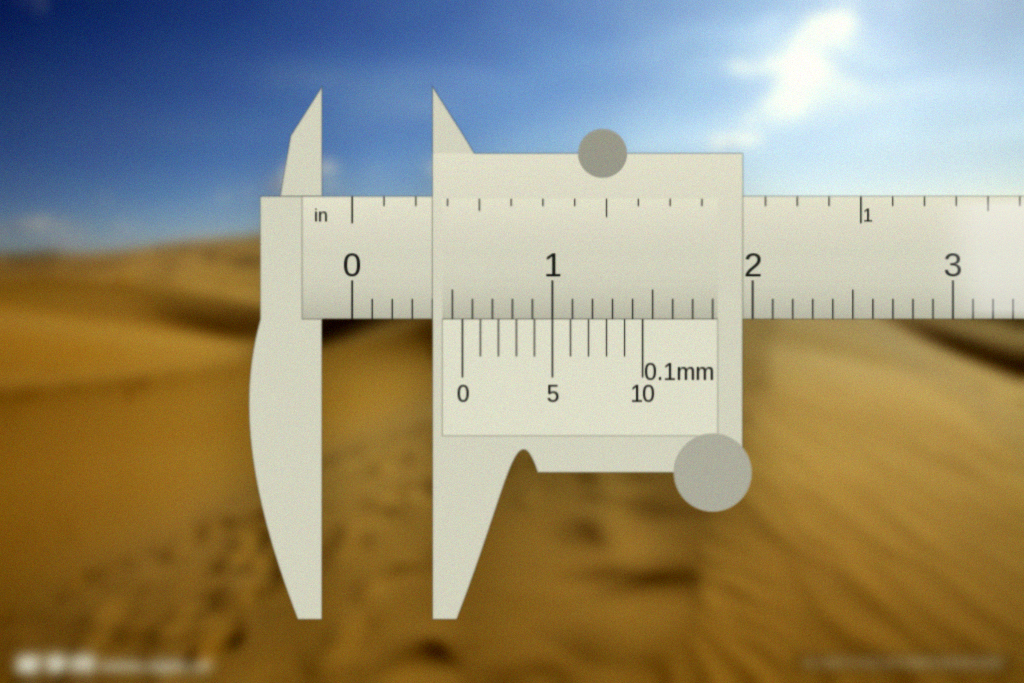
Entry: mm 5.5
